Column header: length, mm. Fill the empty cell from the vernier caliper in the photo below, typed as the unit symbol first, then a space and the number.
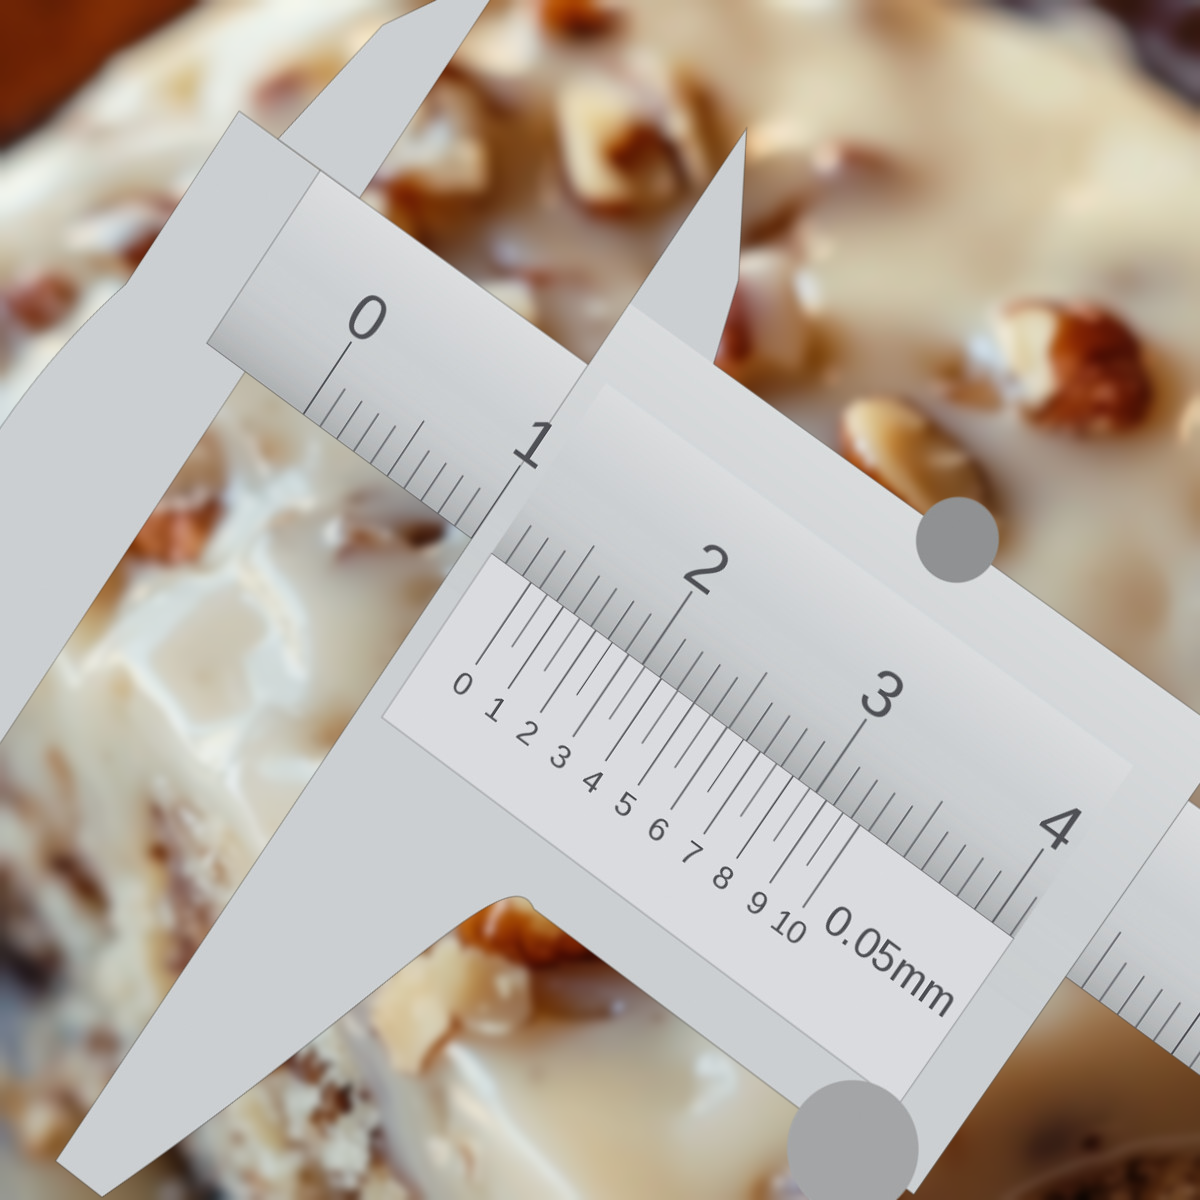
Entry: mm 13.5
